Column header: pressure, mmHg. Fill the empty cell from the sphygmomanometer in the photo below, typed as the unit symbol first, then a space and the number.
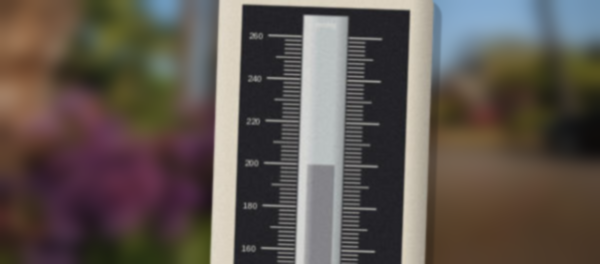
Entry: mmHg 200
